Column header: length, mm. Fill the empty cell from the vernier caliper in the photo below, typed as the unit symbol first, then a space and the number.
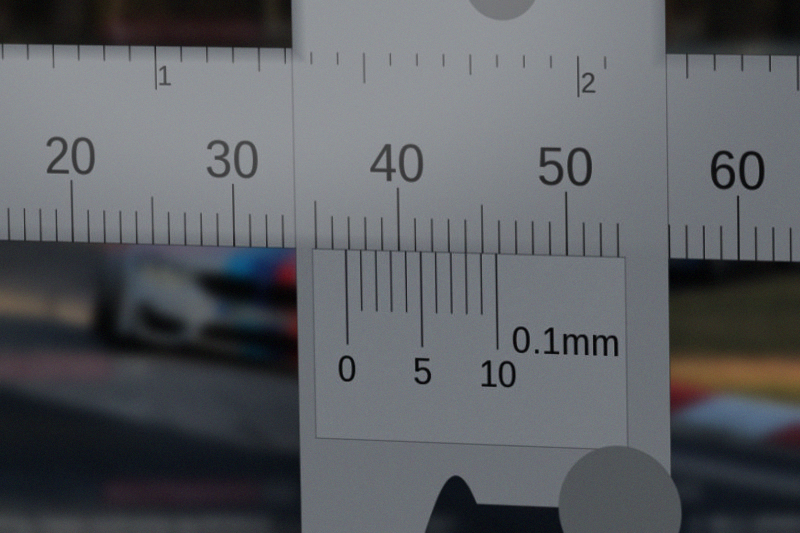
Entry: mm 36.8
